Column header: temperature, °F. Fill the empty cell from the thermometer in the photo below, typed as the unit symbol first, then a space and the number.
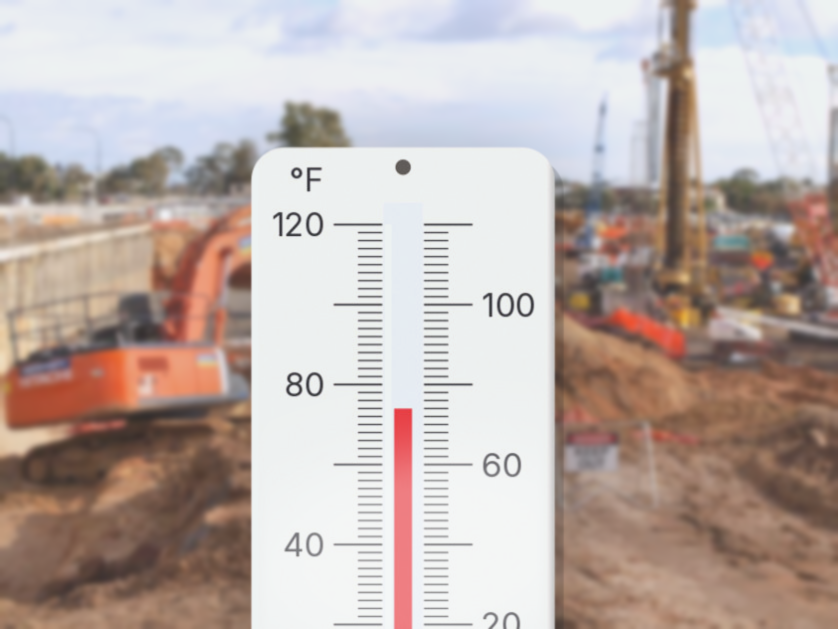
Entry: °F 74
